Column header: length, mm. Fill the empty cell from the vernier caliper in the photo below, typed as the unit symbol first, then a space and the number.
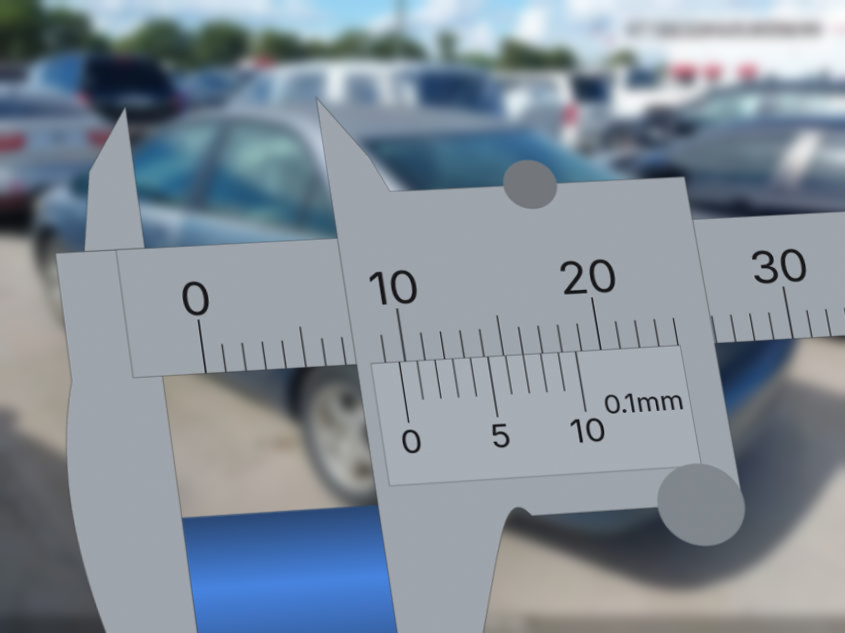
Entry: mm 9.7
